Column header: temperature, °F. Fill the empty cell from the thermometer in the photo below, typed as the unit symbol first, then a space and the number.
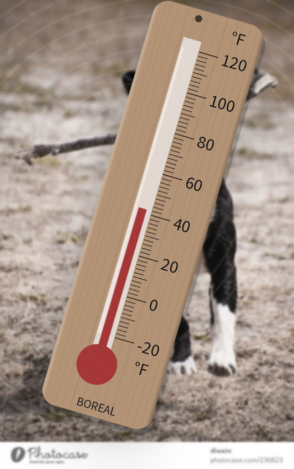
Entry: °F 42
